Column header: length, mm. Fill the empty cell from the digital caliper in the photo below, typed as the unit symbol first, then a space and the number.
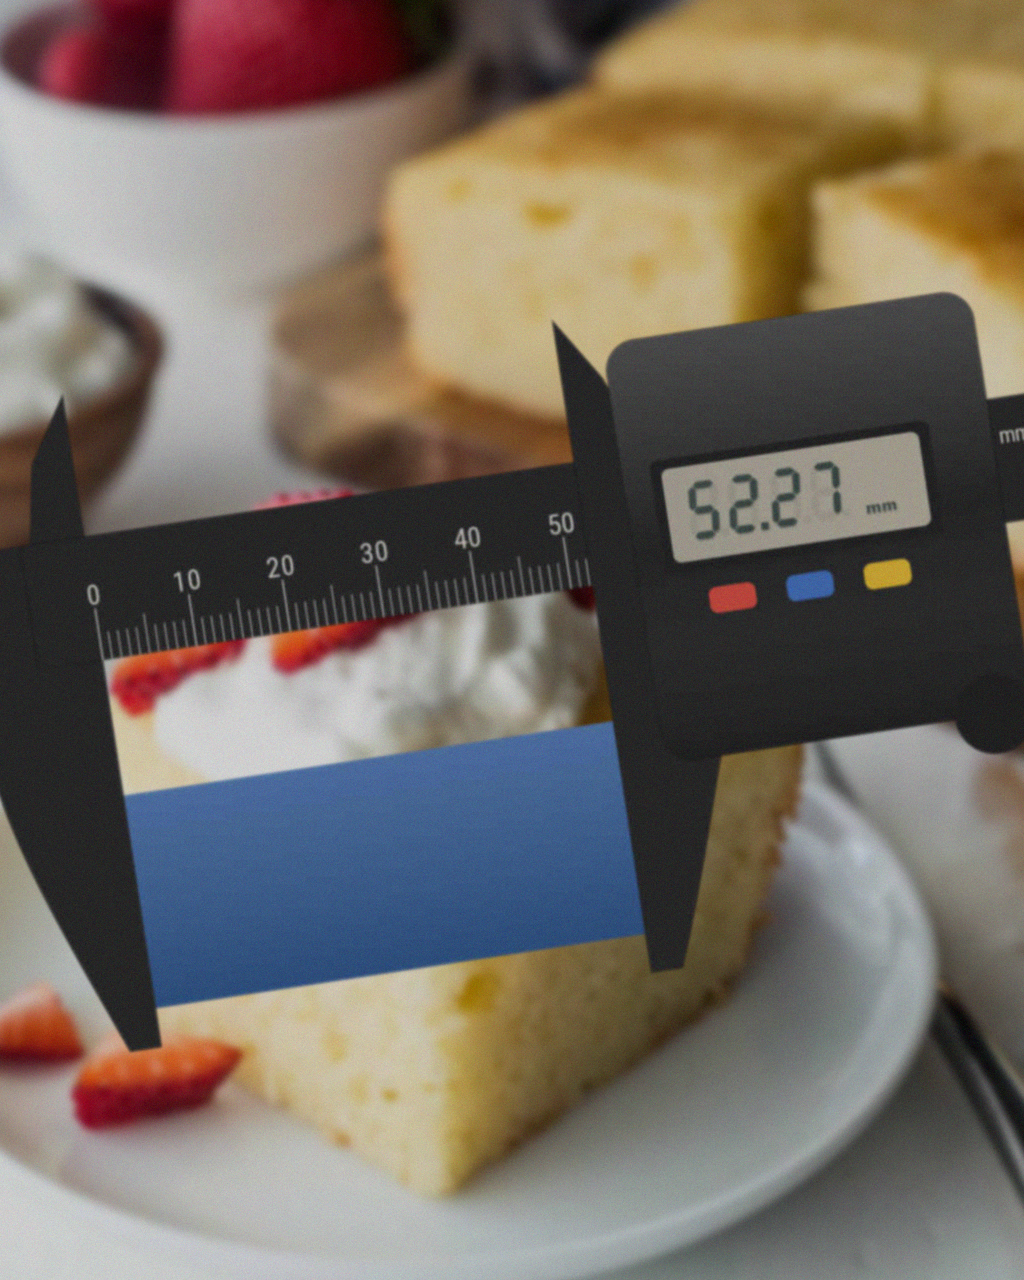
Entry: mm 52.27
